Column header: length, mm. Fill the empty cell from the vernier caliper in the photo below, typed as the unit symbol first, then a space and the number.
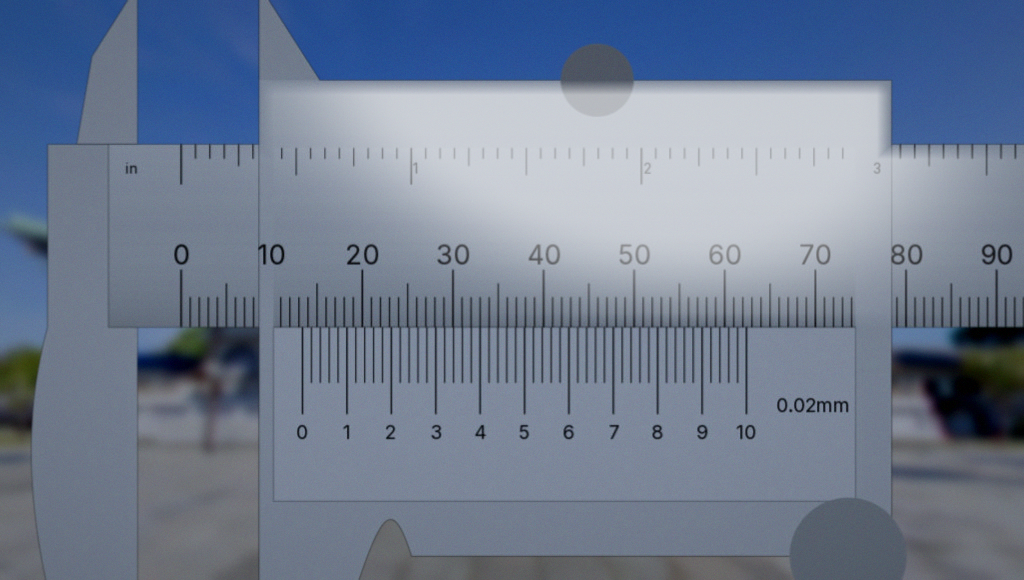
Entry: mm 13.4
